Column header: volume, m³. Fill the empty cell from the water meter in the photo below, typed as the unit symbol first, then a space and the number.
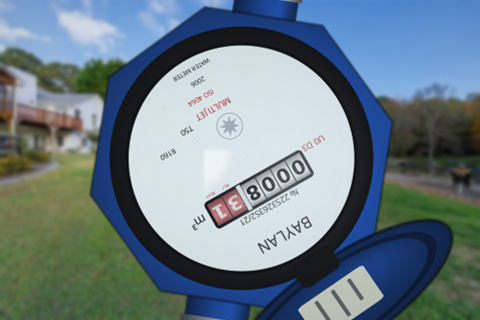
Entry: m³ 8.31
